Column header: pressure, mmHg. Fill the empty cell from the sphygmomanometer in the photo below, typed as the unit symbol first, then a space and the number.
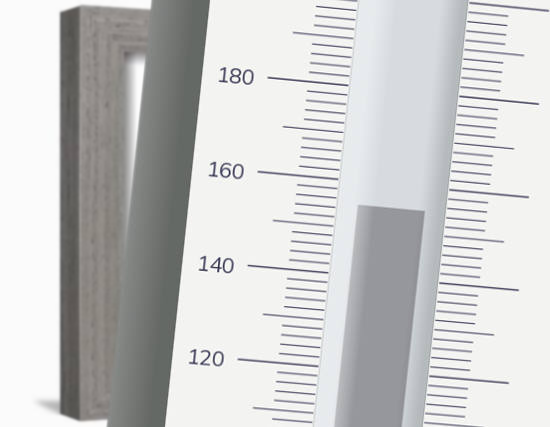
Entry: mmHg 155
